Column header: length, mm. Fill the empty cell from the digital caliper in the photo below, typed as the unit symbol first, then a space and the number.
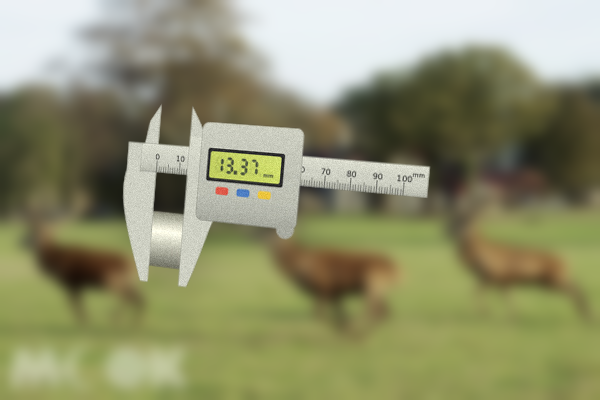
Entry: mm 13.37
